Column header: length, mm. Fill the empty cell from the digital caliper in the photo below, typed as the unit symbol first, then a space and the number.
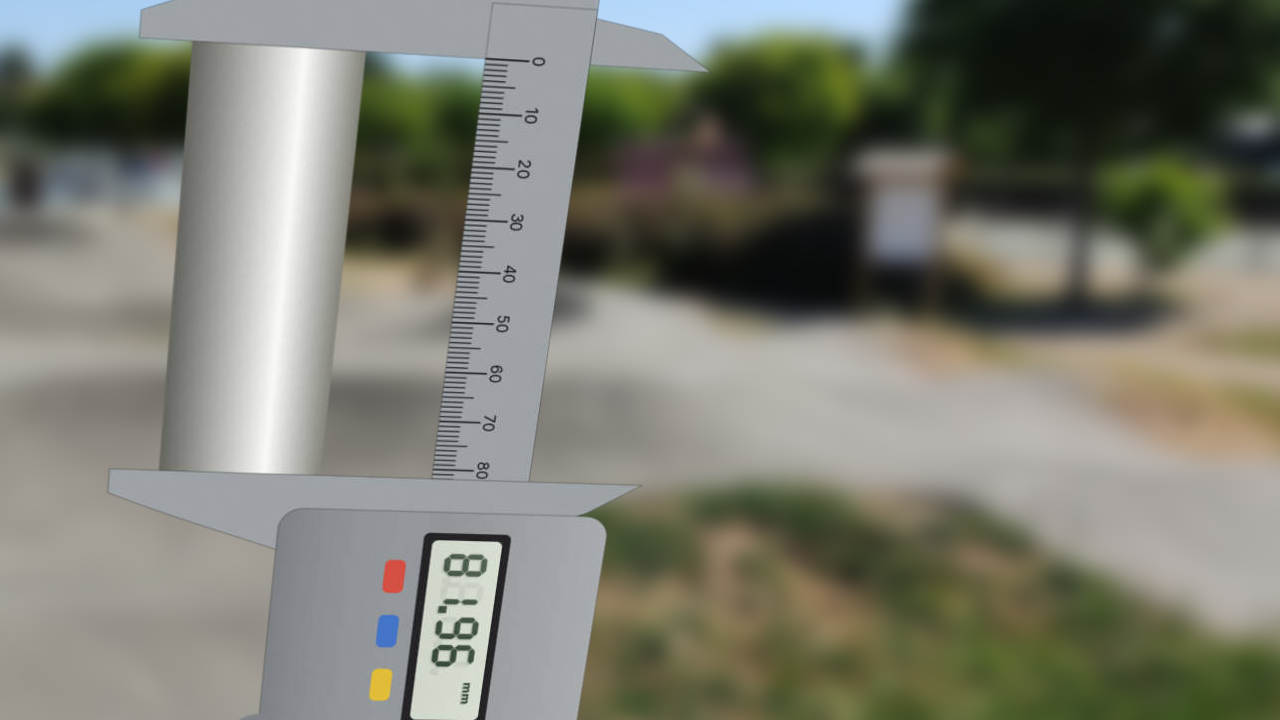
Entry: mm 81.96
